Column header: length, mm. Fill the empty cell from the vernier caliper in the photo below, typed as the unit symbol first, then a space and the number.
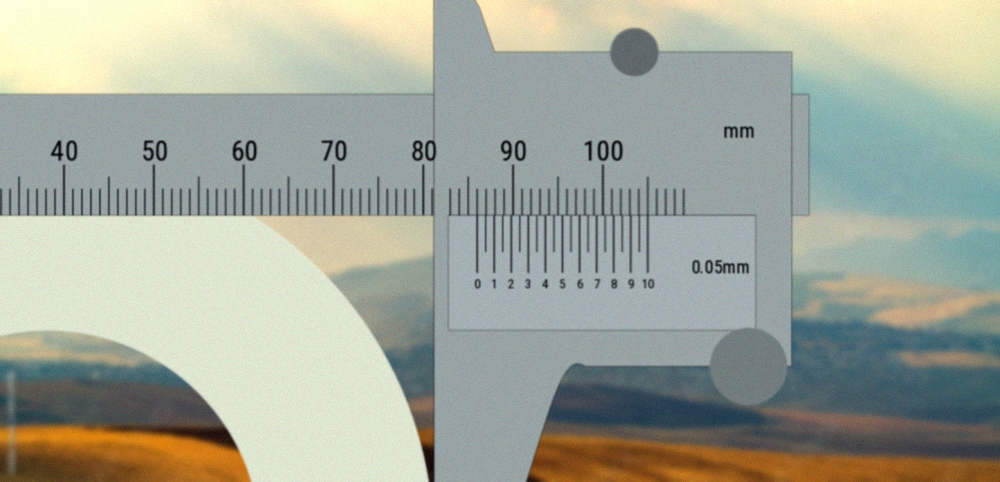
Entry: mm 86.0
